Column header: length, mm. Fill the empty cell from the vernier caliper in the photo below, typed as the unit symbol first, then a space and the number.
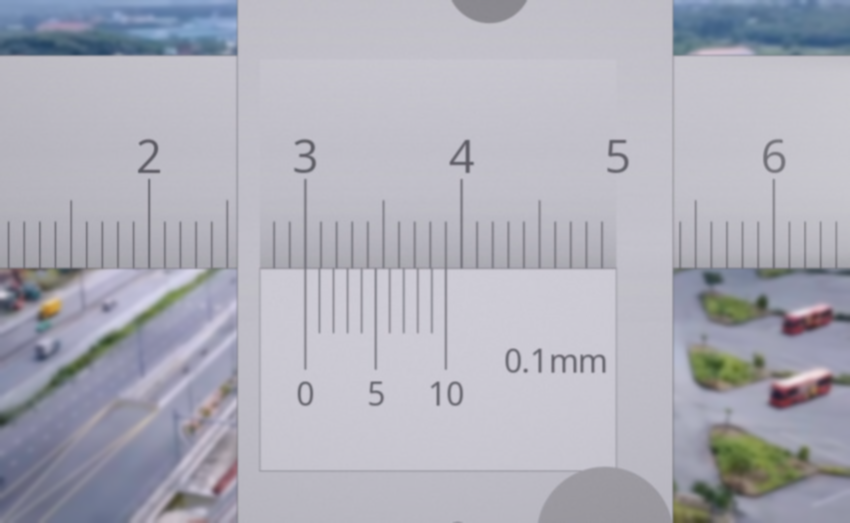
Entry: mm 30.0
